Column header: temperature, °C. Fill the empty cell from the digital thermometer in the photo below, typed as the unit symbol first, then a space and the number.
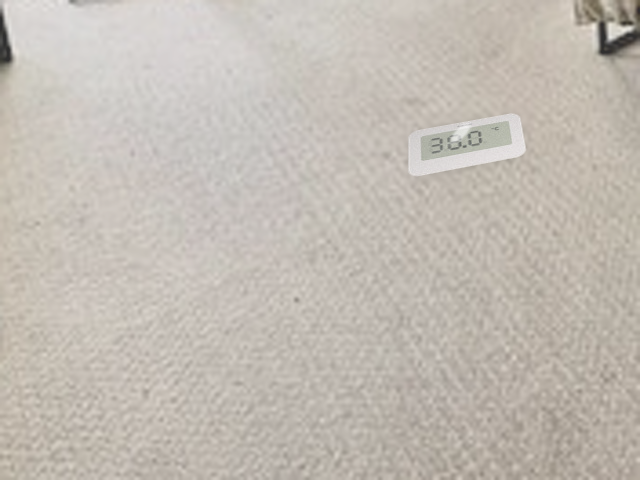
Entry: °C 38.0
